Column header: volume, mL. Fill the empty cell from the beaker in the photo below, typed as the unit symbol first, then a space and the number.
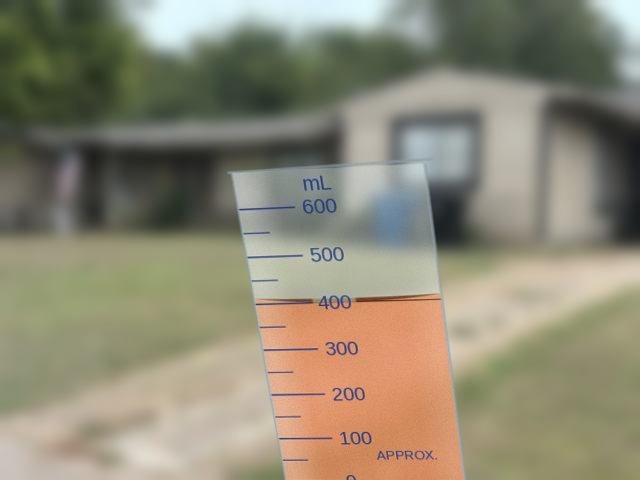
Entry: mL 400
